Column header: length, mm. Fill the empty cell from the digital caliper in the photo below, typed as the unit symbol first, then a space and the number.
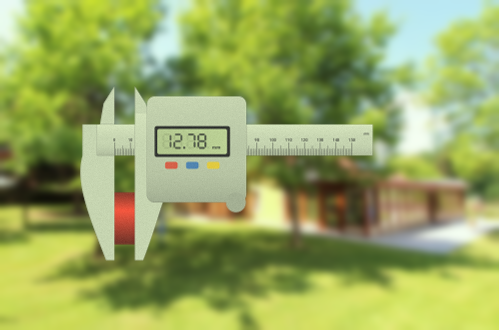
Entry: mm 12.78
